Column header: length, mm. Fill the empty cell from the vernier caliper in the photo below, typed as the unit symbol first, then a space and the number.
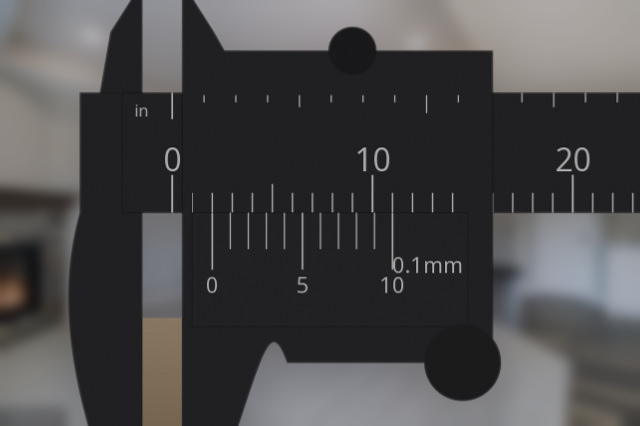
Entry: mm 2.0
